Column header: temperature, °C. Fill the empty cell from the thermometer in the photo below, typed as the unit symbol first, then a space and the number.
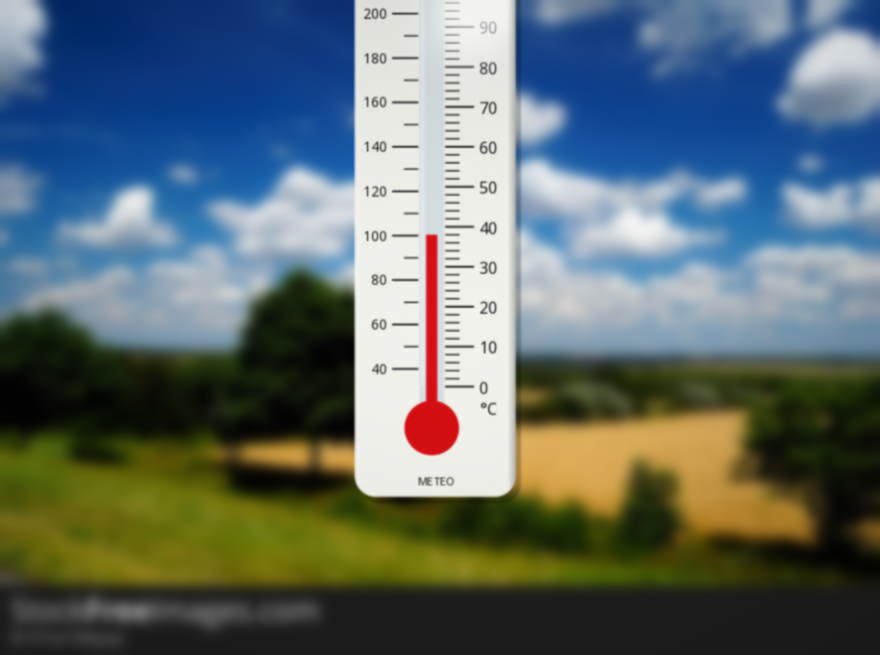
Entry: °C 38
